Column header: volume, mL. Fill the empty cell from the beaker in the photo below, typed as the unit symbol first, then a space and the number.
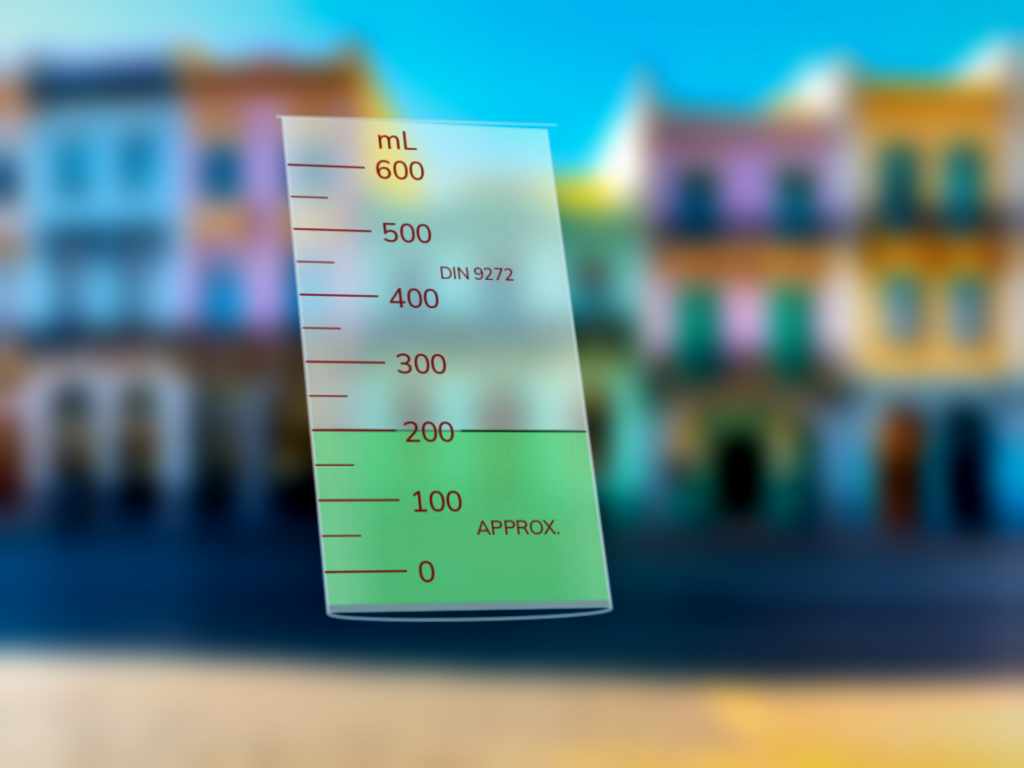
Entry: mL 200
